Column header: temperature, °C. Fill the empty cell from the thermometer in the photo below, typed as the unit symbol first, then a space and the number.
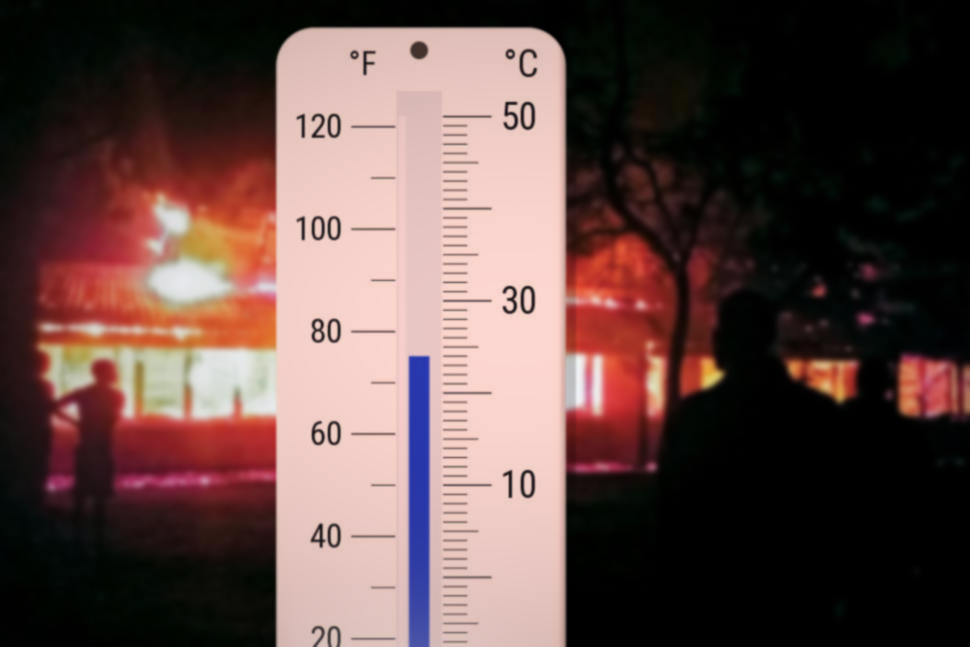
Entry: °C 24
